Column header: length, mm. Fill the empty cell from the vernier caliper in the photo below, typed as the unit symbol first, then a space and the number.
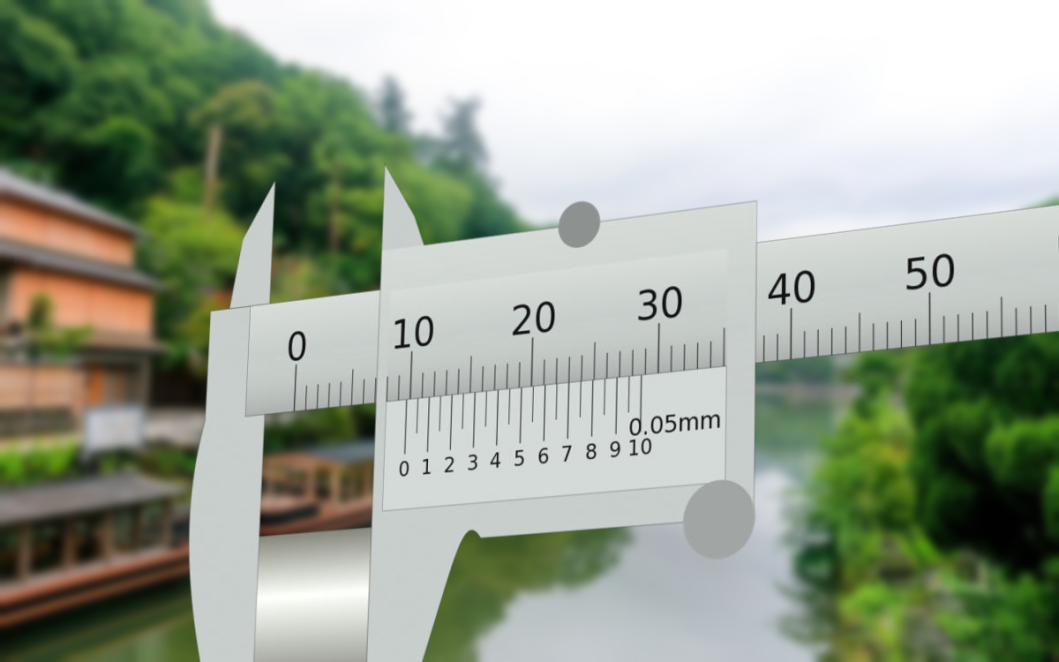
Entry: mm 9.7
